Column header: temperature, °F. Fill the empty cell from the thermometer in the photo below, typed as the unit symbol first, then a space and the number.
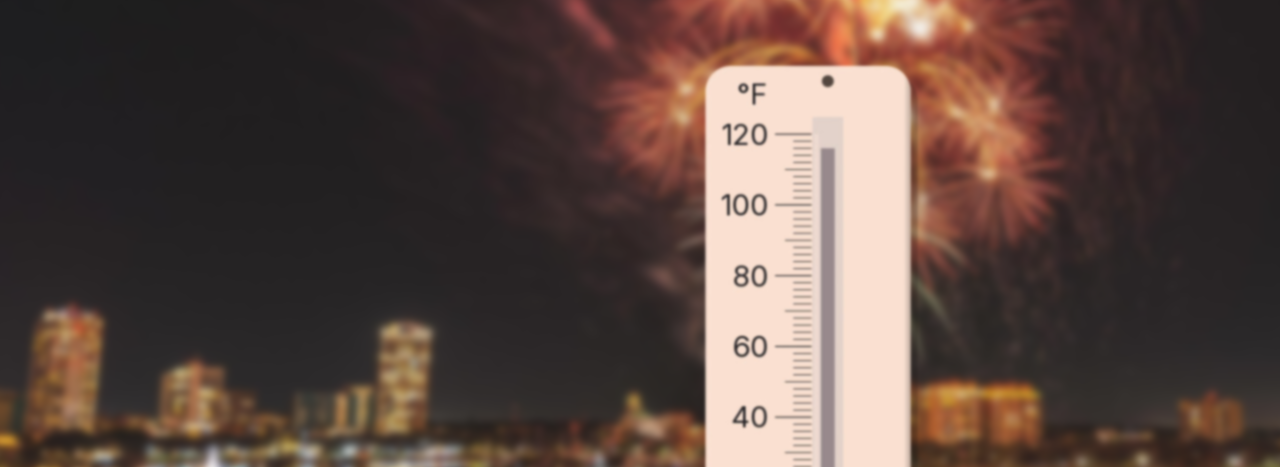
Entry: °F 116
